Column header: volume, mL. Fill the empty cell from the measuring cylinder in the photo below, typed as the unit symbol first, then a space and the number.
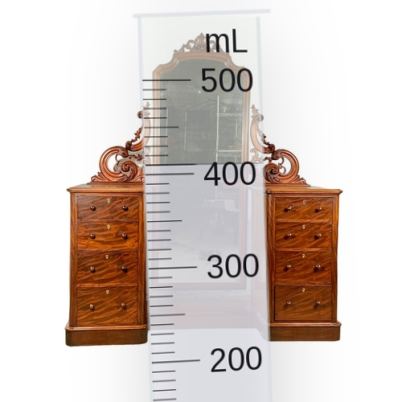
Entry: mL 410
